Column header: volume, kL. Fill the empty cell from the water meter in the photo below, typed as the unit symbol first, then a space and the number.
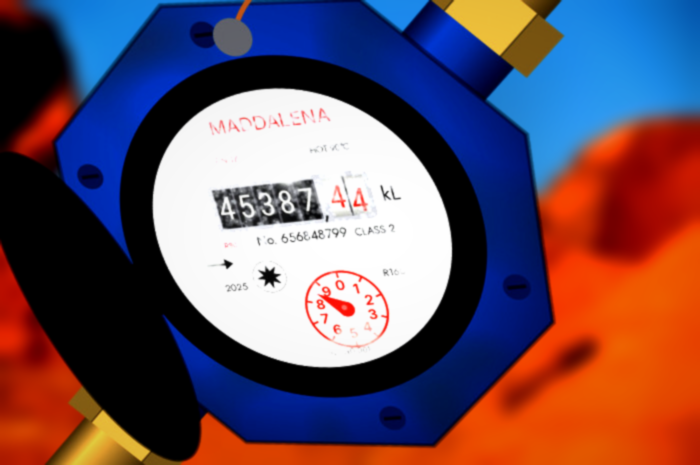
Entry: kL 45387.438
